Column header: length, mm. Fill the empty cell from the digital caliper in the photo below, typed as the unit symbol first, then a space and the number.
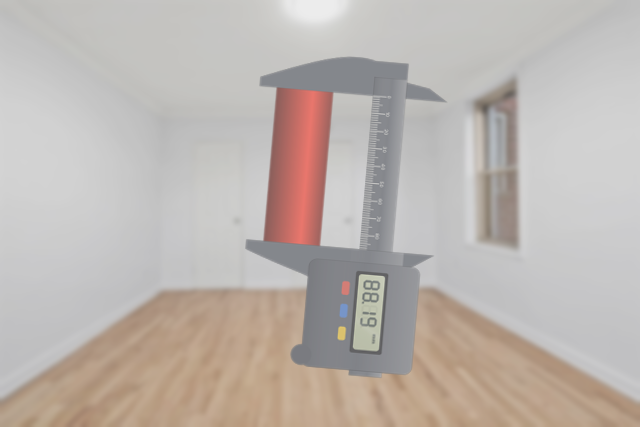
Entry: mm 88.19
